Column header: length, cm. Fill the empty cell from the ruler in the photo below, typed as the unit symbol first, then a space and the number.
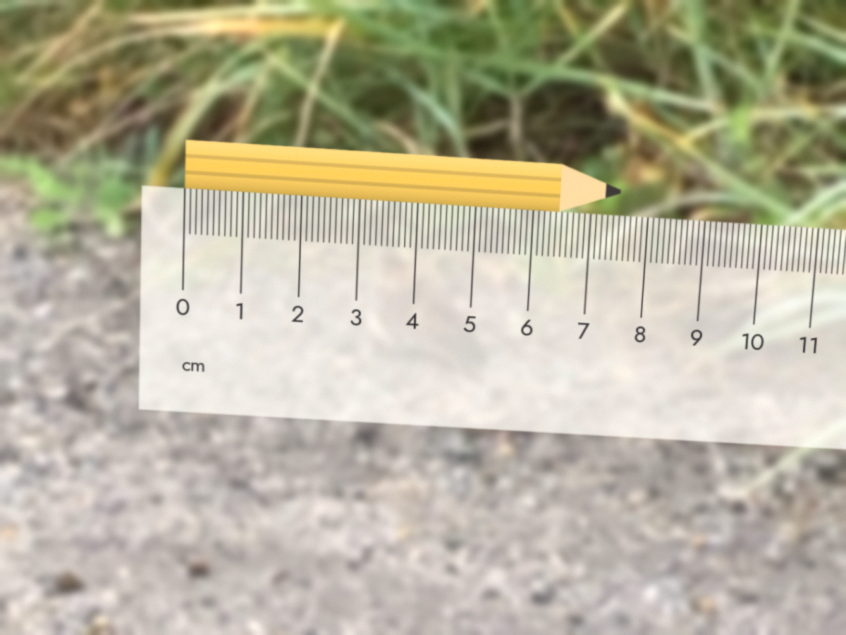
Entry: cm 7.5
